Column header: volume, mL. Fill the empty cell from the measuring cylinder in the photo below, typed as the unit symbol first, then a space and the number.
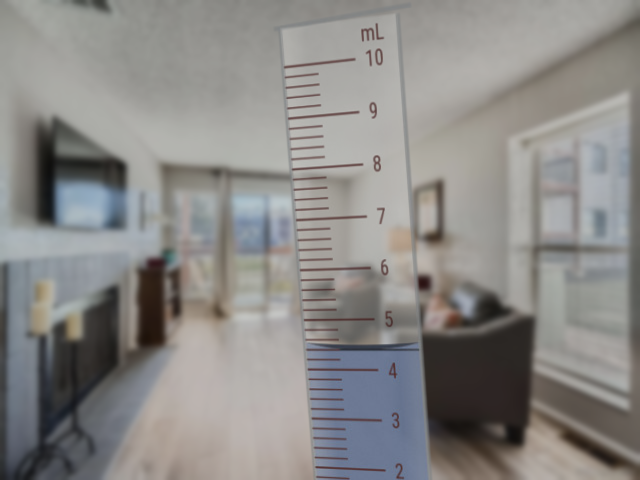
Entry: mL 4.4
